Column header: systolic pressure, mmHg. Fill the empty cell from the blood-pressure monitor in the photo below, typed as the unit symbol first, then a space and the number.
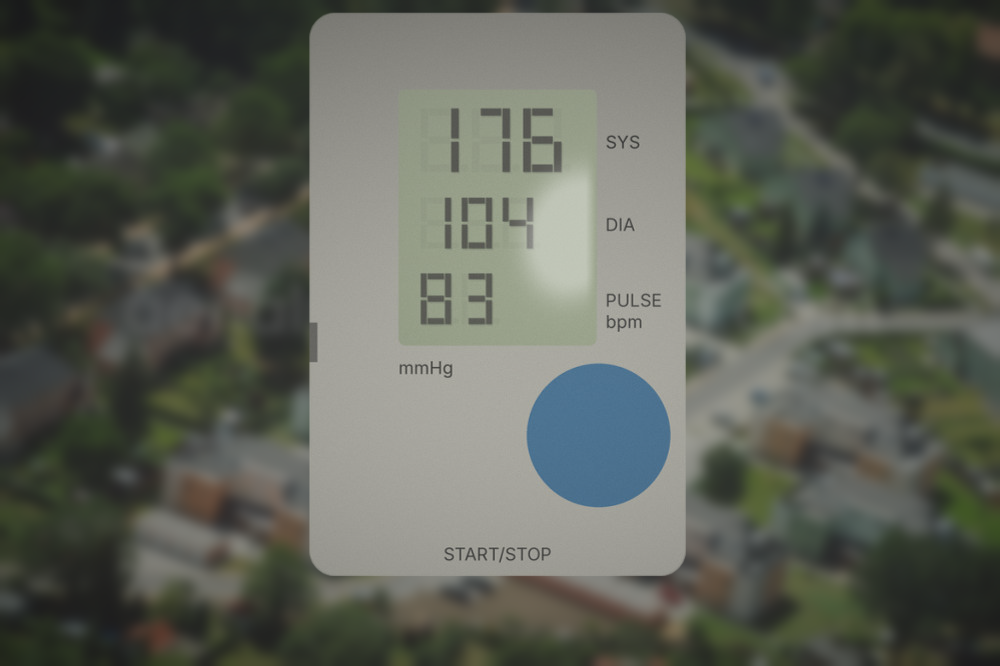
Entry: mmHg 176
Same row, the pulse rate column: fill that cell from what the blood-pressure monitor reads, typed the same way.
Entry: bpm 83
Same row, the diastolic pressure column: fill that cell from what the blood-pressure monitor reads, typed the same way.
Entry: mmHg 104
